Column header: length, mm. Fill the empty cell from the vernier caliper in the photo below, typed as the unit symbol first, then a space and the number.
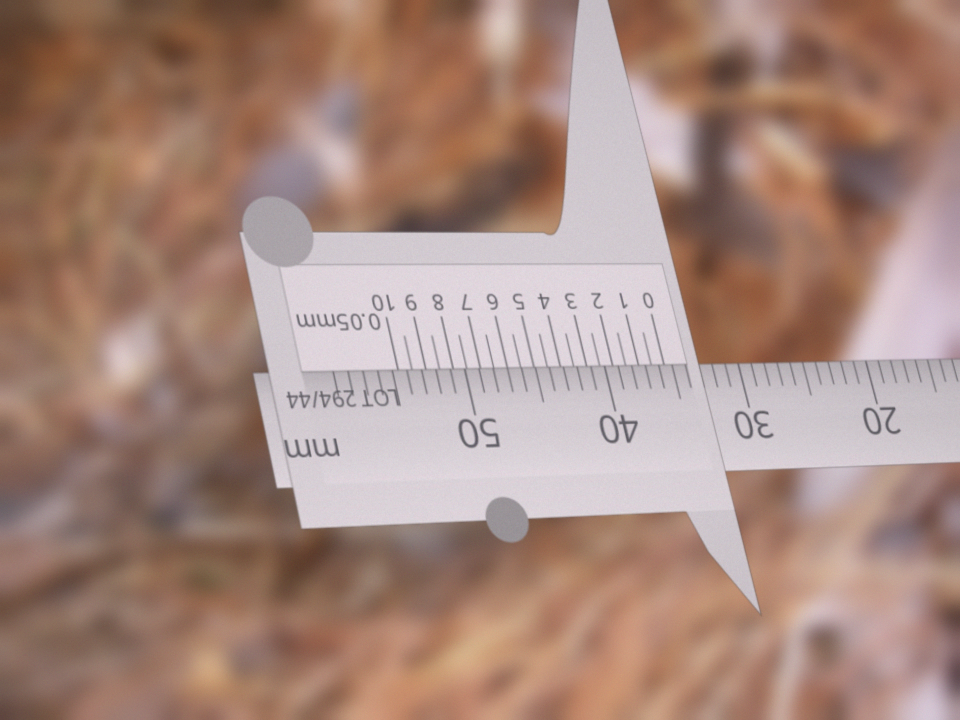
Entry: mm 35.6
